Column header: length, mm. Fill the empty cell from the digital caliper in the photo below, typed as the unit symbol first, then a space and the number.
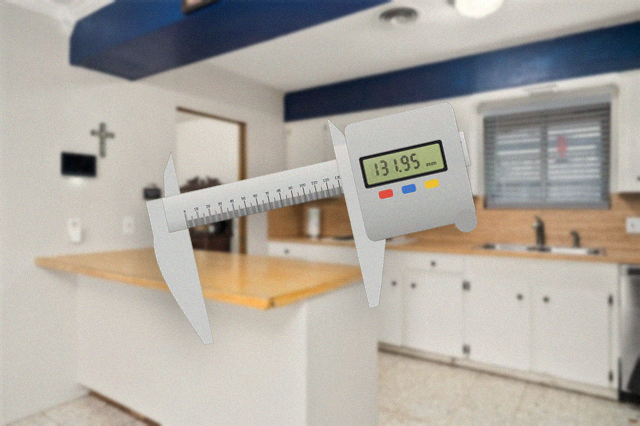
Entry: mm 131.95
